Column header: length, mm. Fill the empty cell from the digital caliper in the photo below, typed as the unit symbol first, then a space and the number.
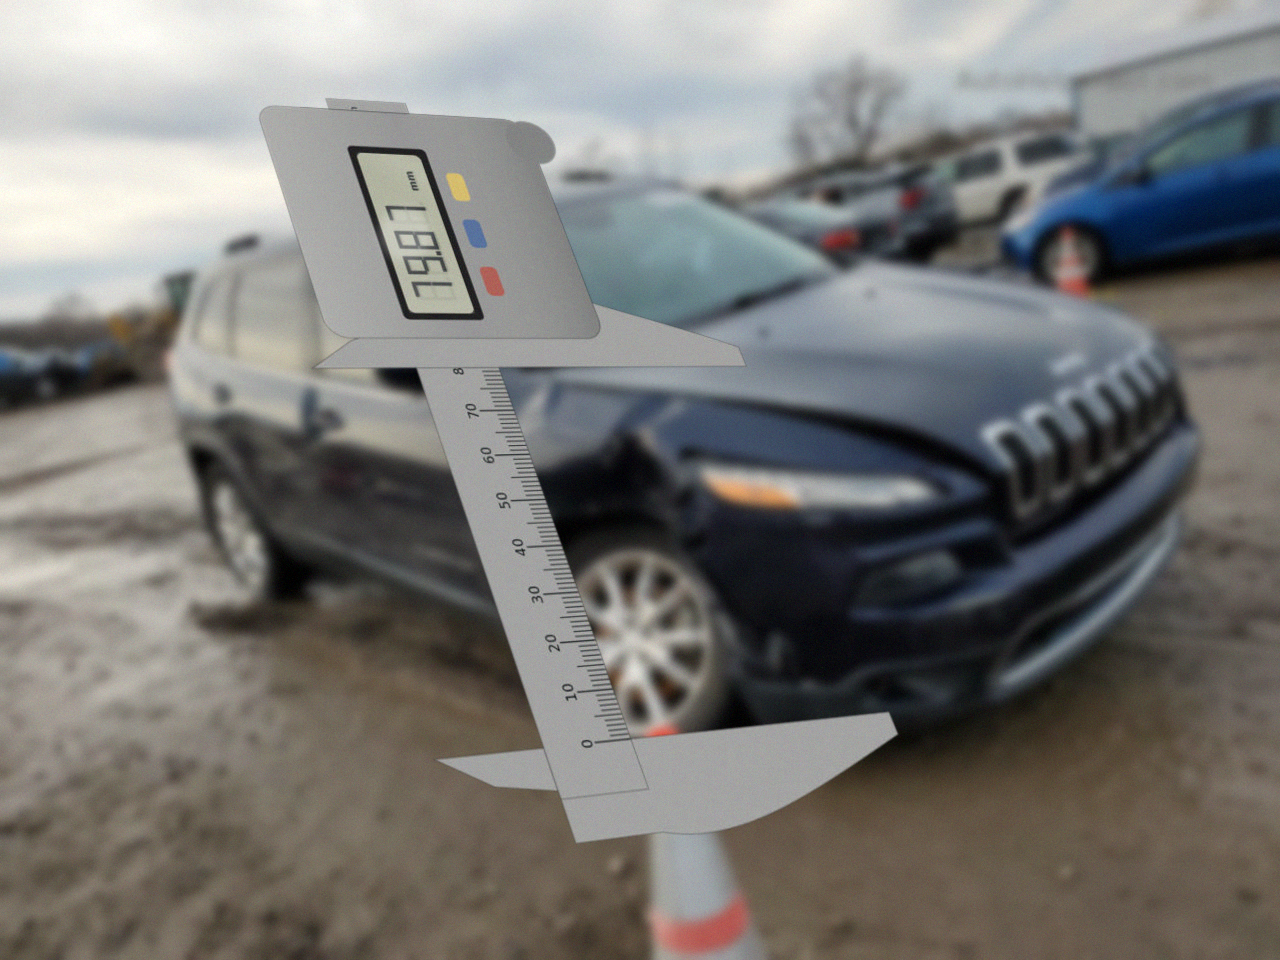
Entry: mm 79.87
